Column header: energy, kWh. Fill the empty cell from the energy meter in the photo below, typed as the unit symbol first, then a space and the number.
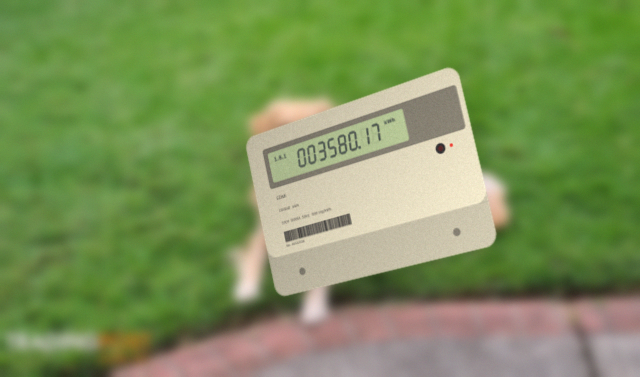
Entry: kWh 3580.17
